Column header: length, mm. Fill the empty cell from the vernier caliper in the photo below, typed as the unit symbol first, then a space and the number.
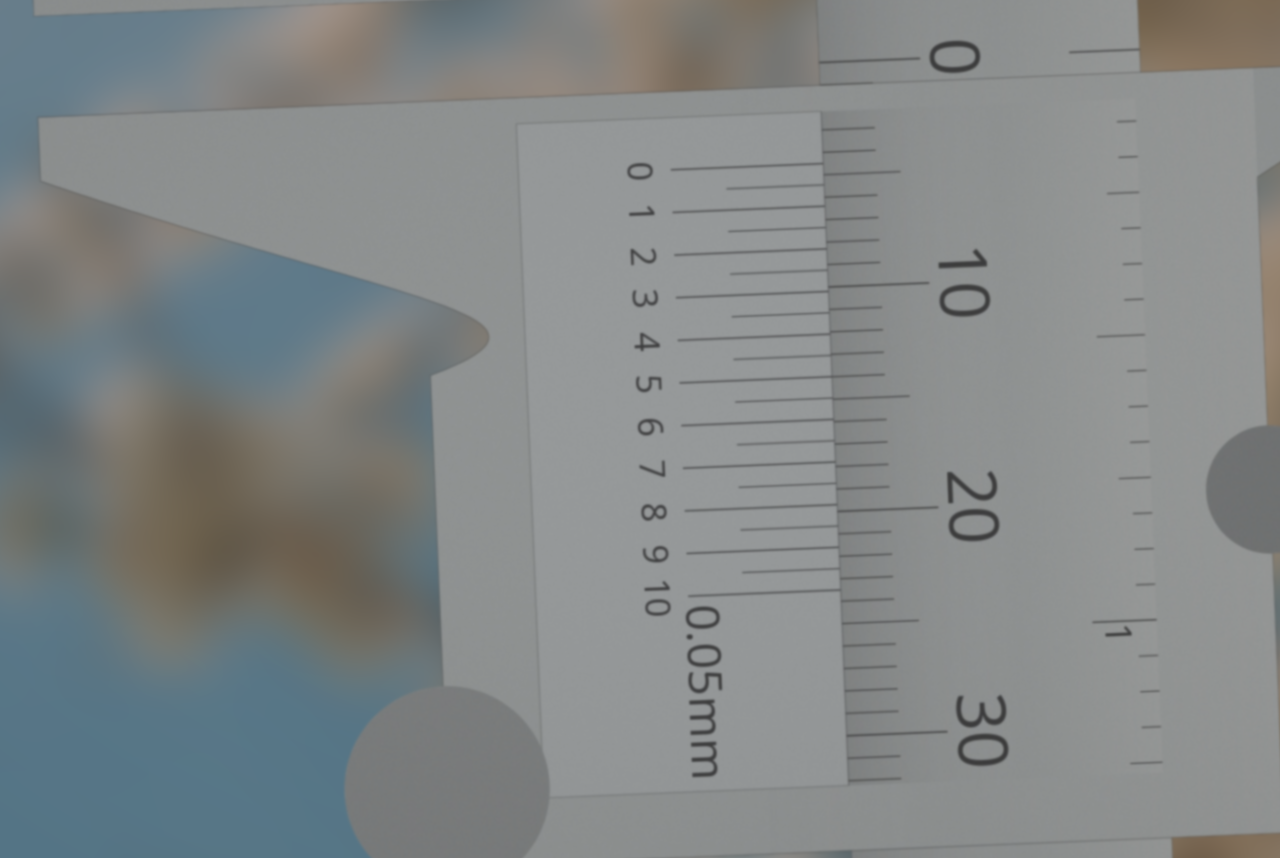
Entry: mm 4.5
